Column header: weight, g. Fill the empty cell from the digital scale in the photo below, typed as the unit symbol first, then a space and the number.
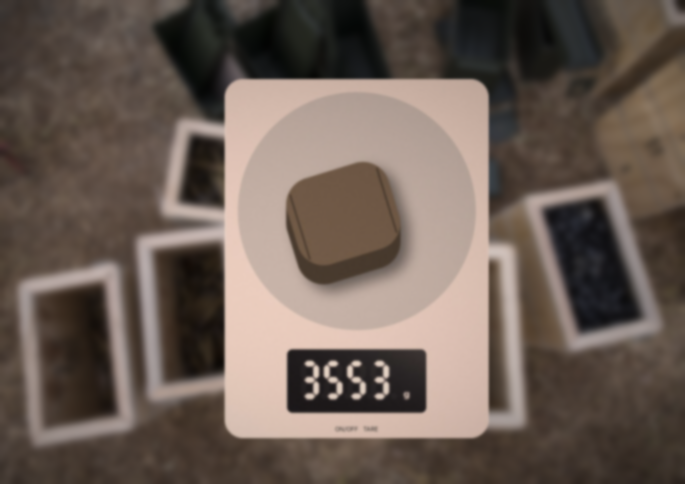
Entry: g 3553
